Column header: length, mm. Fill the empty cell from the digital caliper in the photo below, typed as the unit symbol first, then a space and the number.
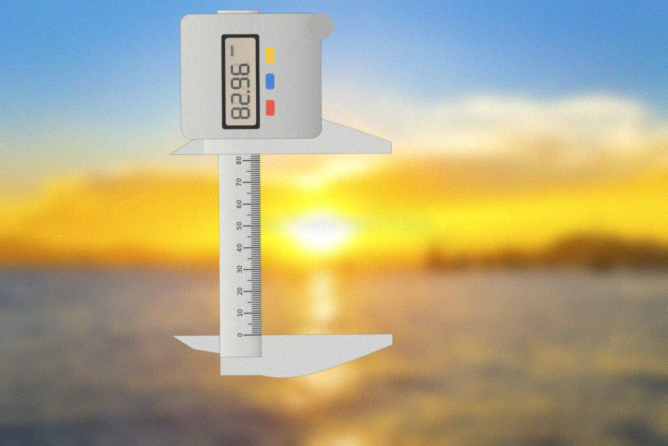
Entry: mm 82.96
